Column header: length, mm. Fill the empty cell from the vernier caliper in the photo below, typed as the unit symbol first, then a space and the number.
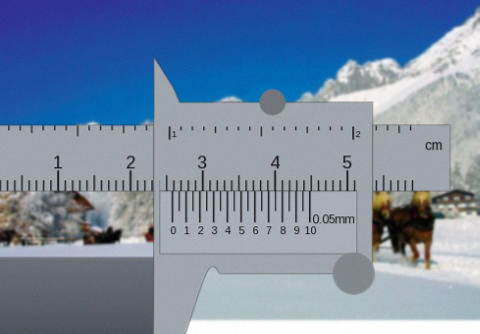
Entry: mm 25.8
